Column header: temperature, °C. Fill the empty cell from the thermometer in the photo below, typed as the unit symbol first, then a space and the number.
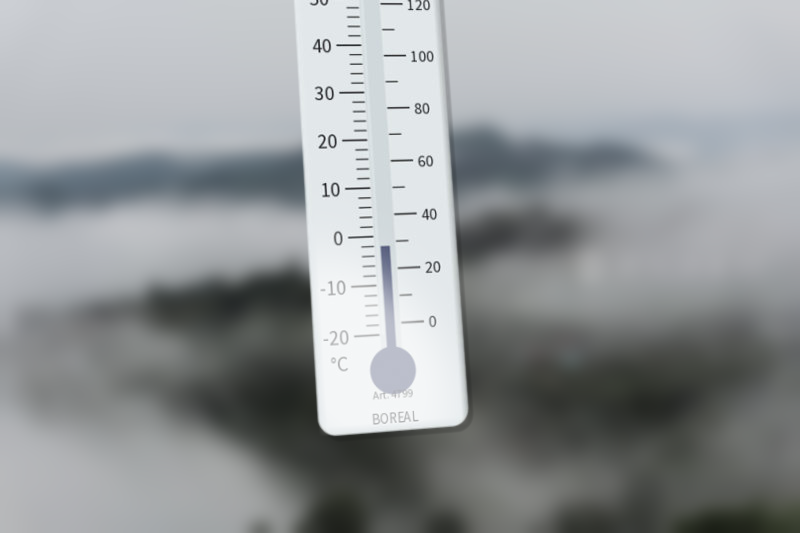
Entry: °C -2
